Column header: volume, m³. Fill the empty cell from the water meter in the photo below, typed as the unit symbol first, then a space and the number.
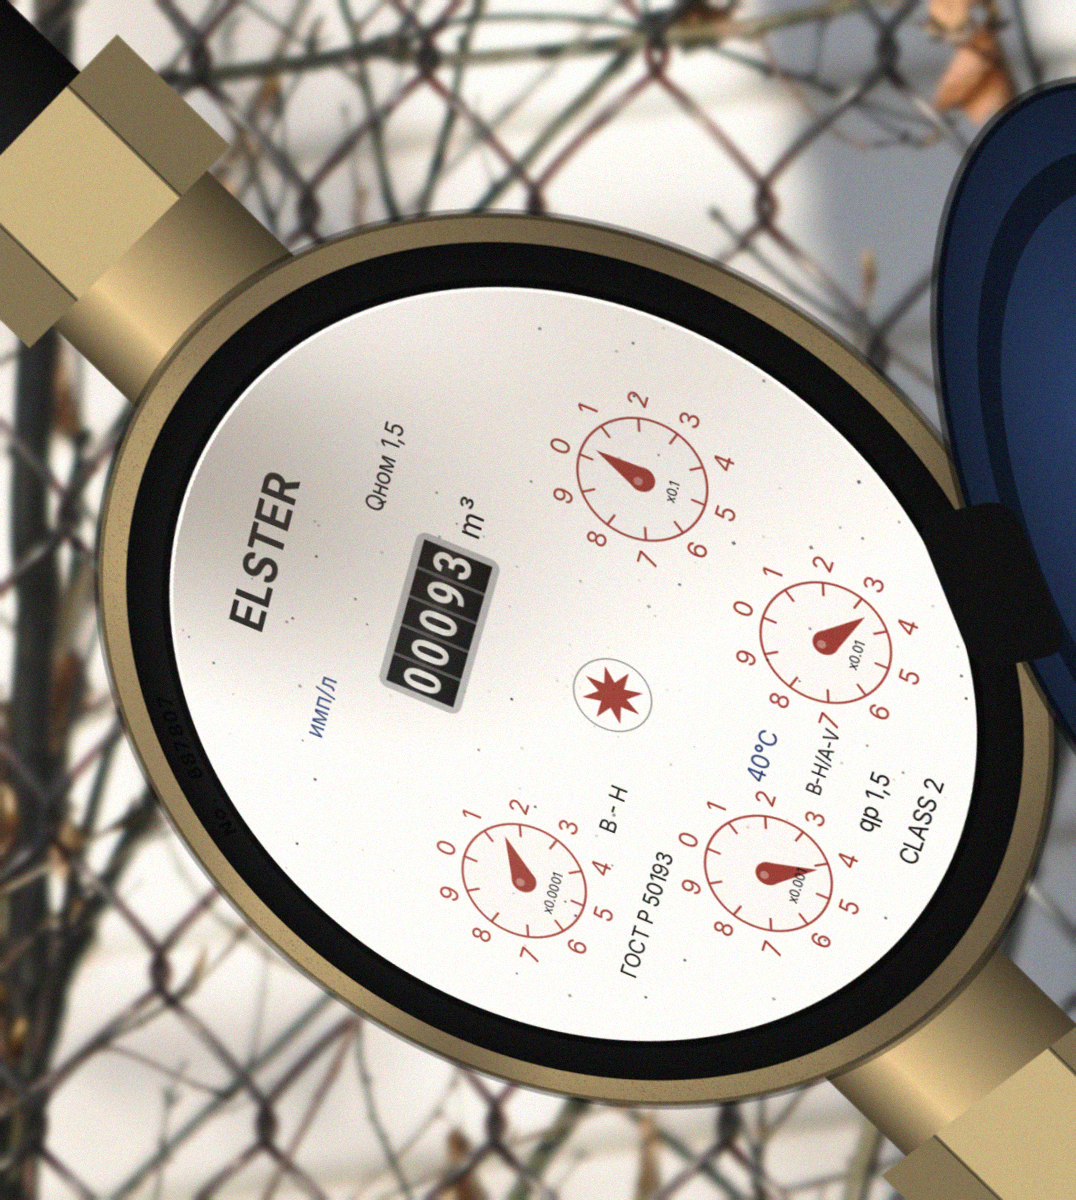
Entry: m³ 93.0341
